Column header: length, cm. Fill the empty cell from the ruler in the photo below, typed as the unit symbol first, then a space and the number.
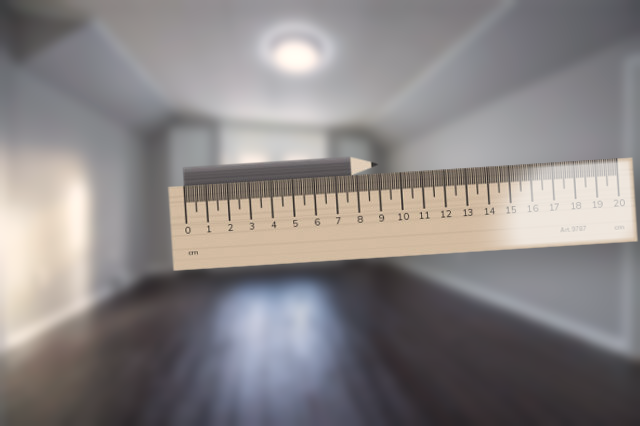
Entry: cm 9
